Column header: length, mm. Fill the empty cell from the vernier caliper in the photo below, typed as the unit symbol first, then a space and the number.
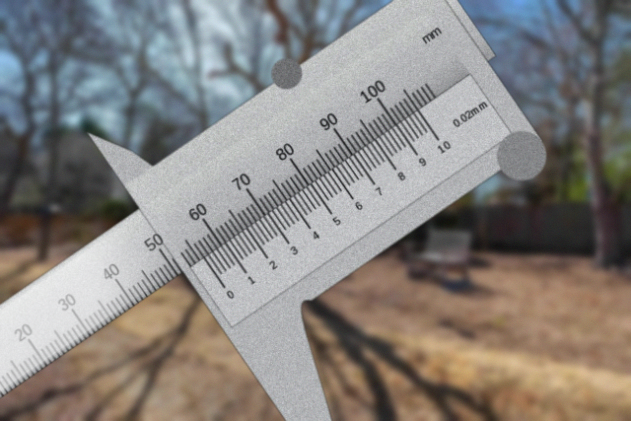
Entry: mm 56.0
